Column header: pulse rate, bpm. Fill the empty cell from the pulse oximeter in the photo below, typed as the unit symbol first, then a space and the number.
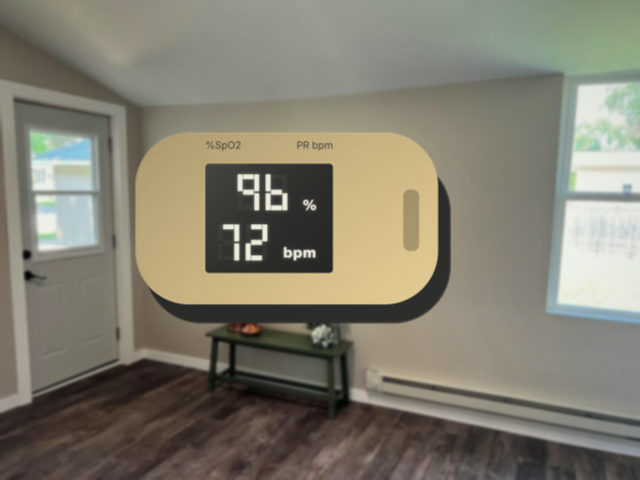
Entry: bpm 72
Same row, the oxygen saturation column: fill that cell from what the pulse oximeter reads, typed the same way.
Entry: % 96
